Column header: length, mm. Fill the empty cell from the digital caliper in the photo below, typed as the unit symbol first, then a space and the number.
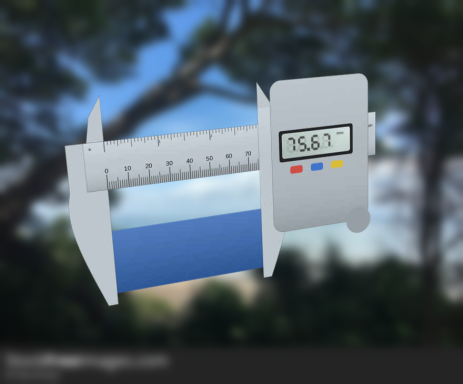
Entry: mm 75.67
